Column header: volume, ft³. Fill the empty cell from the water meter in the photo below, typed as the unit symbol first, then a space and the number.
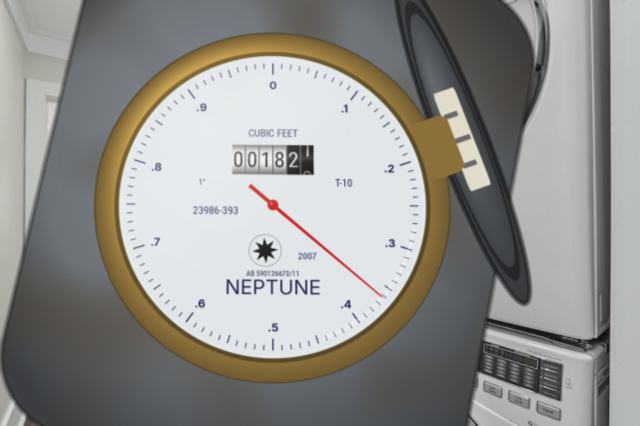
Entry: ft³ 1821.36
